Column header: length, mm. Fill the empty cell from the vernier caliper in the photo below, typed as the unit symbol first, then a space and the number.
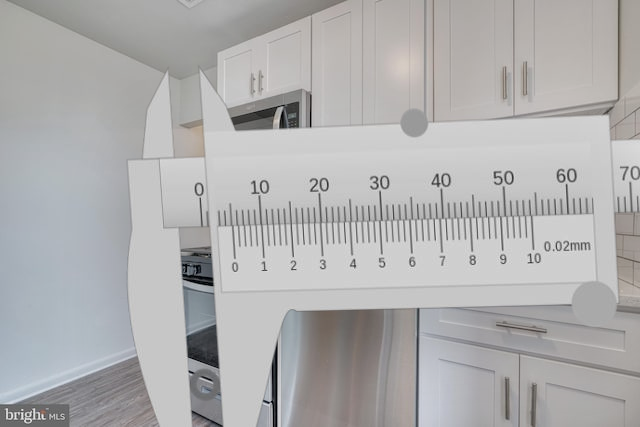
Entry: mm 5.2
